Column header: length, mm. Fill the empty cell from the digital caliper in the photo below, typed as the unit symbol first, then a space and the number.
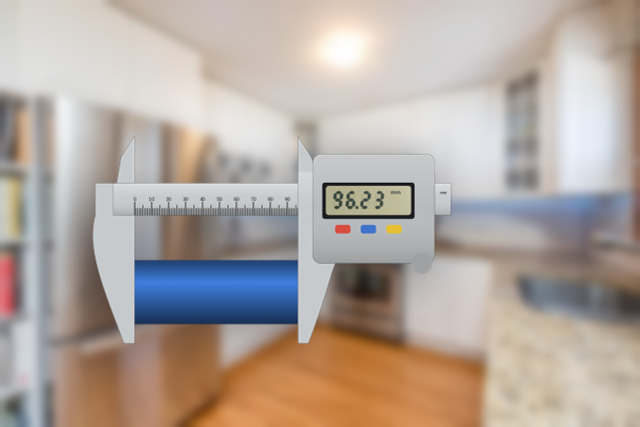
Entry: mm 96.23
